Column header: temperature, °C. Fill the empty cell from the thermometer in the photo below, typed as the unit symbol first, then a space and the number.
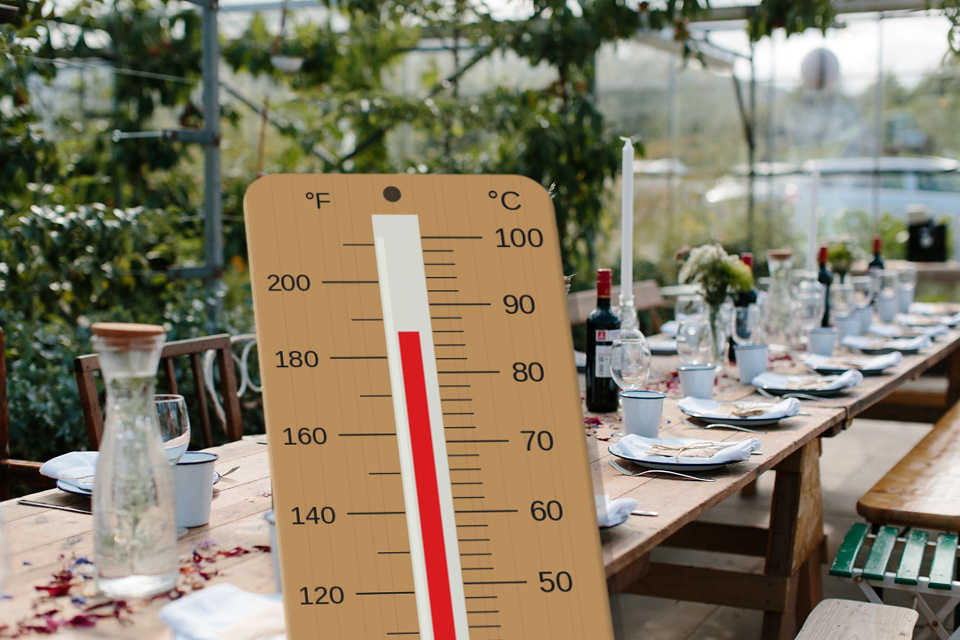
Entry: °C 86
